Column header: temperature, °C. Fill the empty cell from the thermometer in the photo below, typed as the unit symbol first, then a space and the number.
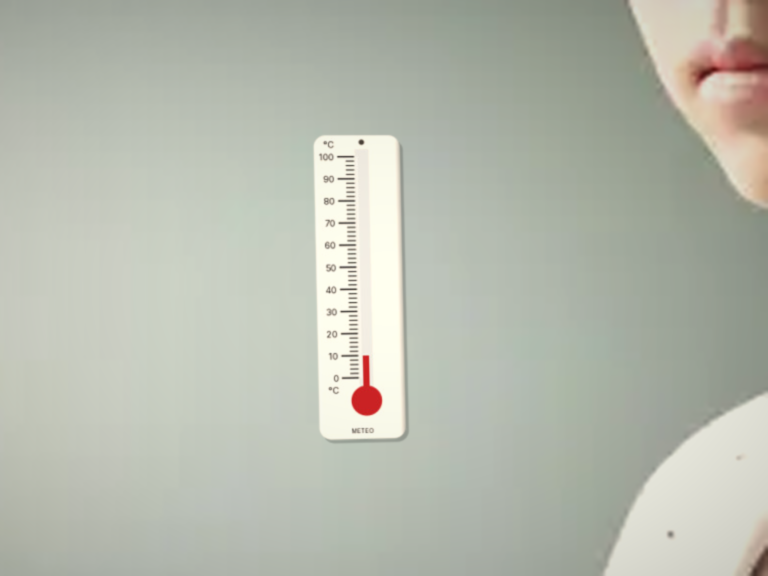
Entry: °C 10
